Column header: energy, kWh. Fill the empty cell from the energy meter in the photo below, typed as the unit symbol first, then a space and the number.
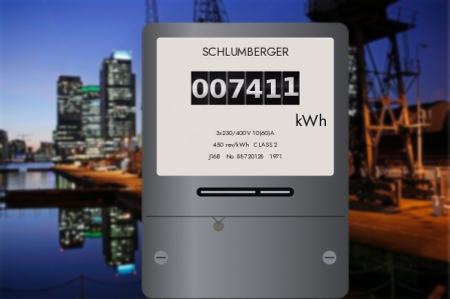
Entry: kWh 7411
